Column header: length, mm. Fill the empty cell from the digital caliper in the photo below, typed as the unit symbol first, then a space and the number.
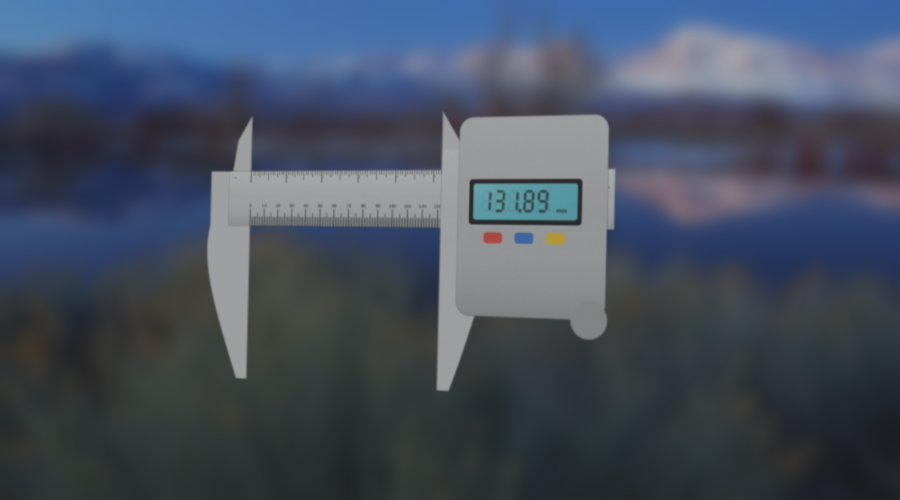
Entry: mm 131.89
